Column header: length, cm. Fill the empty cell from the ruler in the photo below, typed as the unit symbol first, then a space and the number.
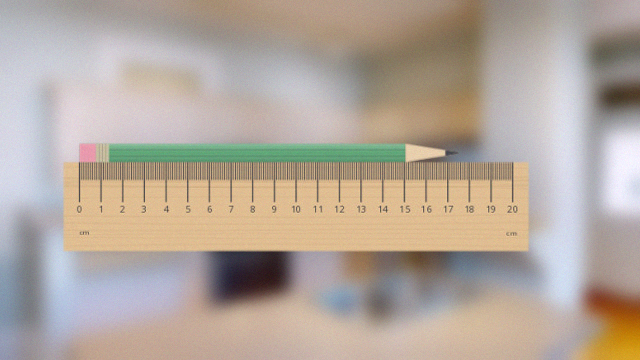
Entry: cm 17.5
